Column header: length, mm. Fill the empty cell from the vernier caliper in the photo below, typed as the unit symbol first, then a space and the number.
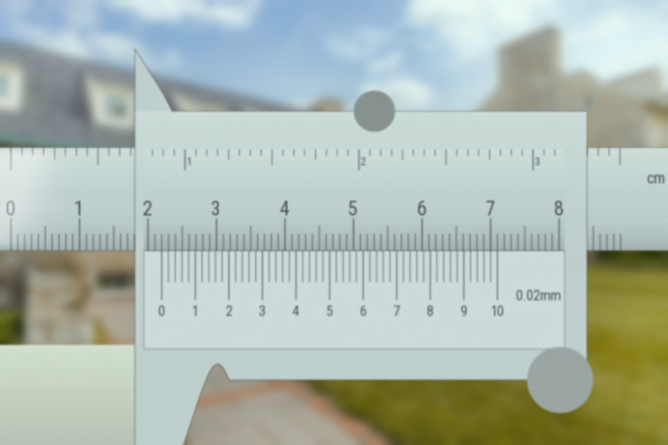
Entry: mm 22.0
